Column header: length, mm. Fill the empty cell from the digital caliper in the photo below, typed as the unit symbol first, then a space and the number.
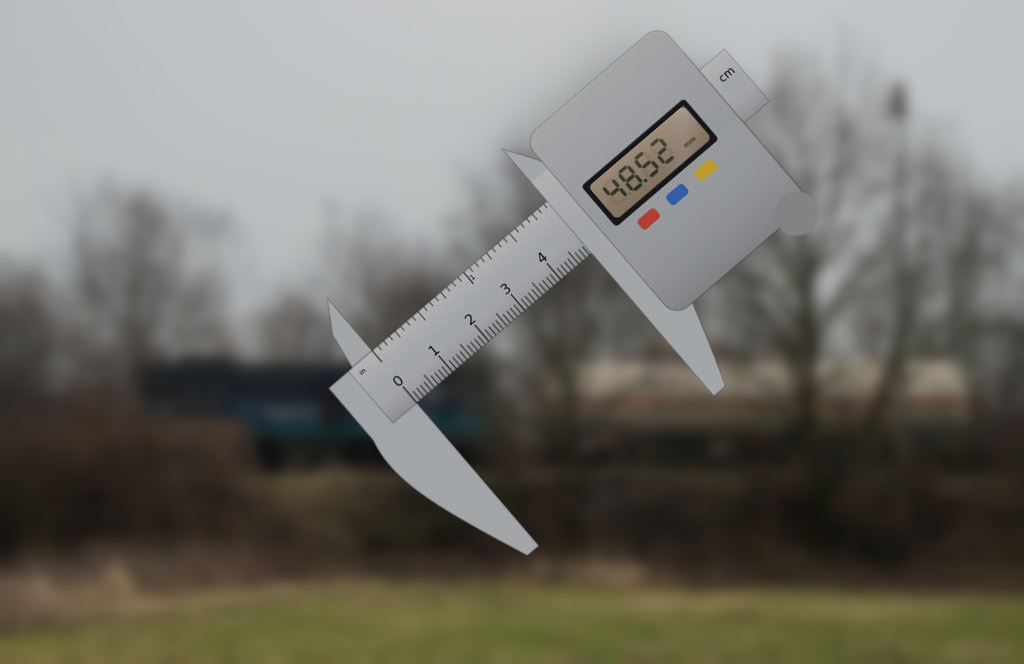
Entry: mm 48.52
